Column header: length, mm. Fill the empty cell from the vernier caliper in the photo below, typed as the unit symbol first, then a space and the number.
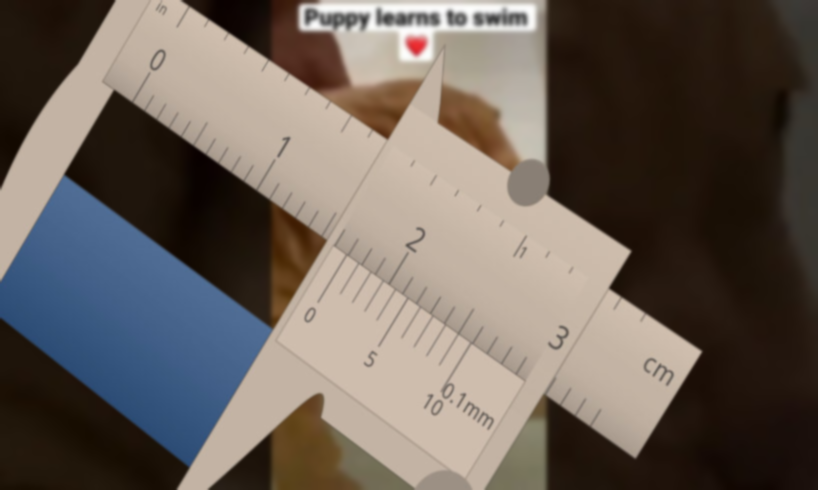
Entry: mm 16.9
